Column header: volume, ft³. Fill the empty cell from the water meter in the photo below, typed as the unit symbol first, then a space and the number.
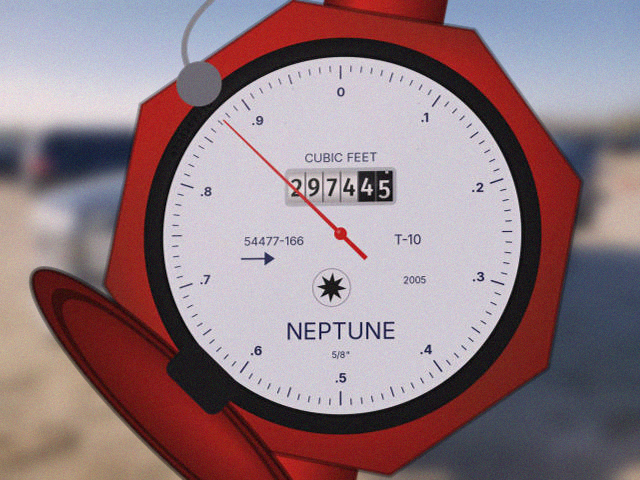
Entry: ft³ 297444.87
